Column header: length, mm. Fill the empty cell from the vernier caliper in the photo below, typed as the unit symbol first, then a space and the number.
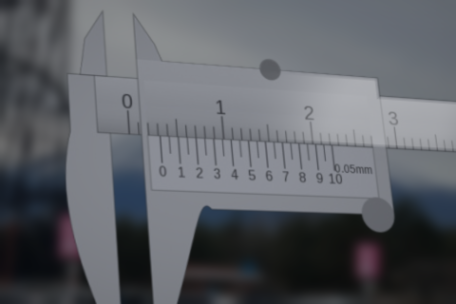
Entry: mm 3.2
